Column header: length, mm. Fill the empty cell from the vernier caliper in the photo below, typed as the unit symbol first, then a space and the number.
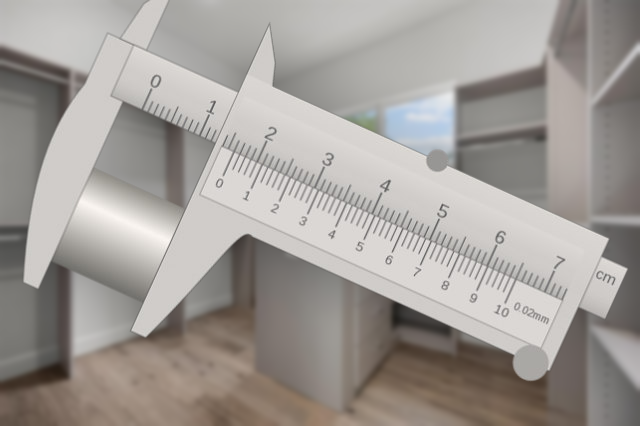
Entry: mm 16.0
